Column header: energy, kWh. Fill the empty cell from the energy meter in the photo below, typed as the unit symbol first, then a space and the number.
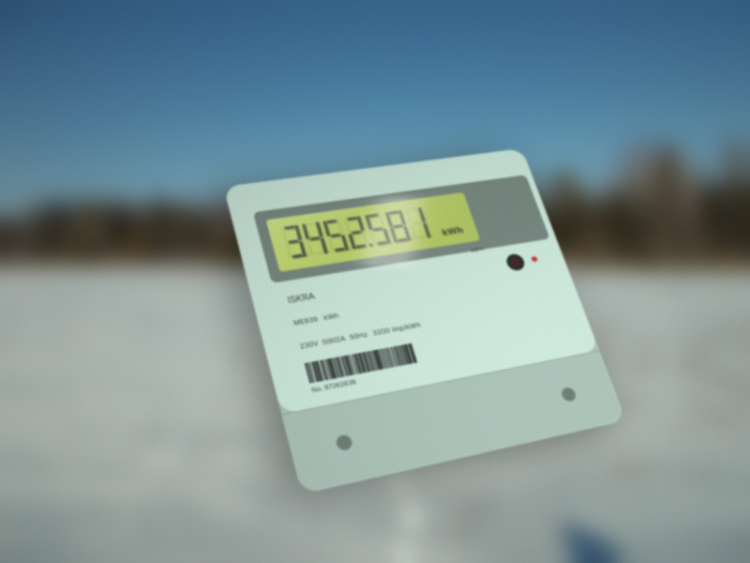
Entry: kWh 3452.581
